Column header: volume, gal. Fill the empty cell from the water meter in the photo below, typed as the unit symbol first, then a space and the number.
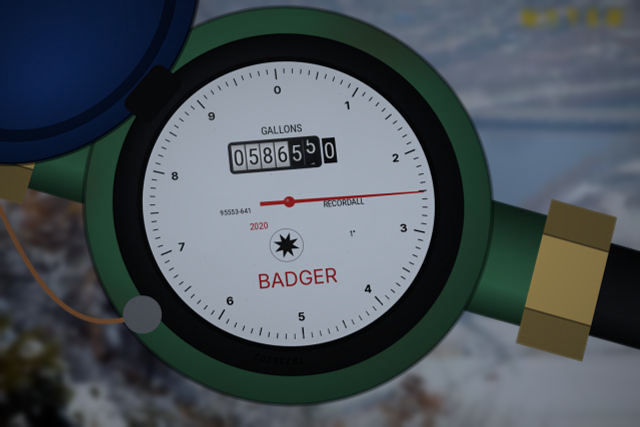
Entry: gal 586552.5
